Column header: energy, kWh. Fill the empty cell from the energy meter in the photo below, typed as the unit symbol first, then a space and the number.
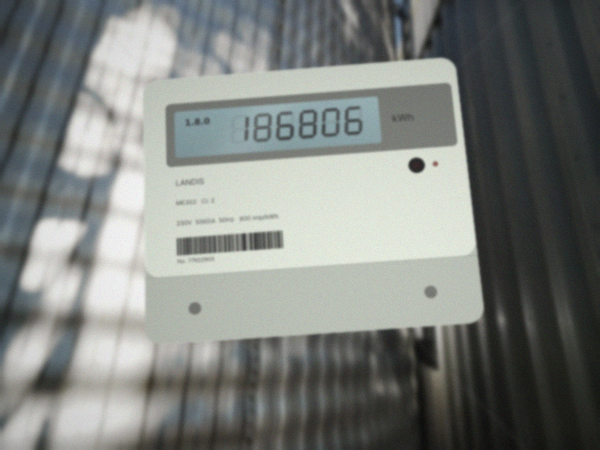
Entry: kWh 186806
